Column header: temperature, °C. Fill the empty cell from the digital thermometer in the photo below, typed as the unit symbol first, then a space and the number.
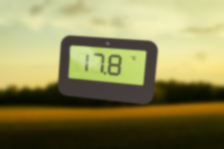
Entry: °C 17.8
